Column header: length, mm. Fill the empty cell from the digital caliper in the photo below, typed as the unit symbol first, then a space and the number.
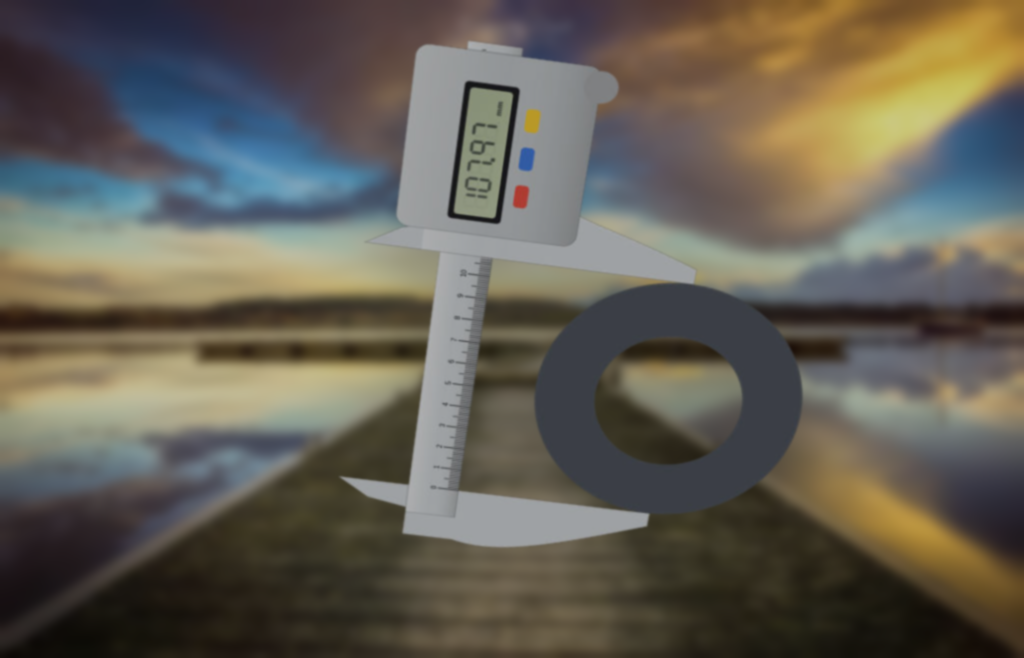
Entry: mm 107.97
